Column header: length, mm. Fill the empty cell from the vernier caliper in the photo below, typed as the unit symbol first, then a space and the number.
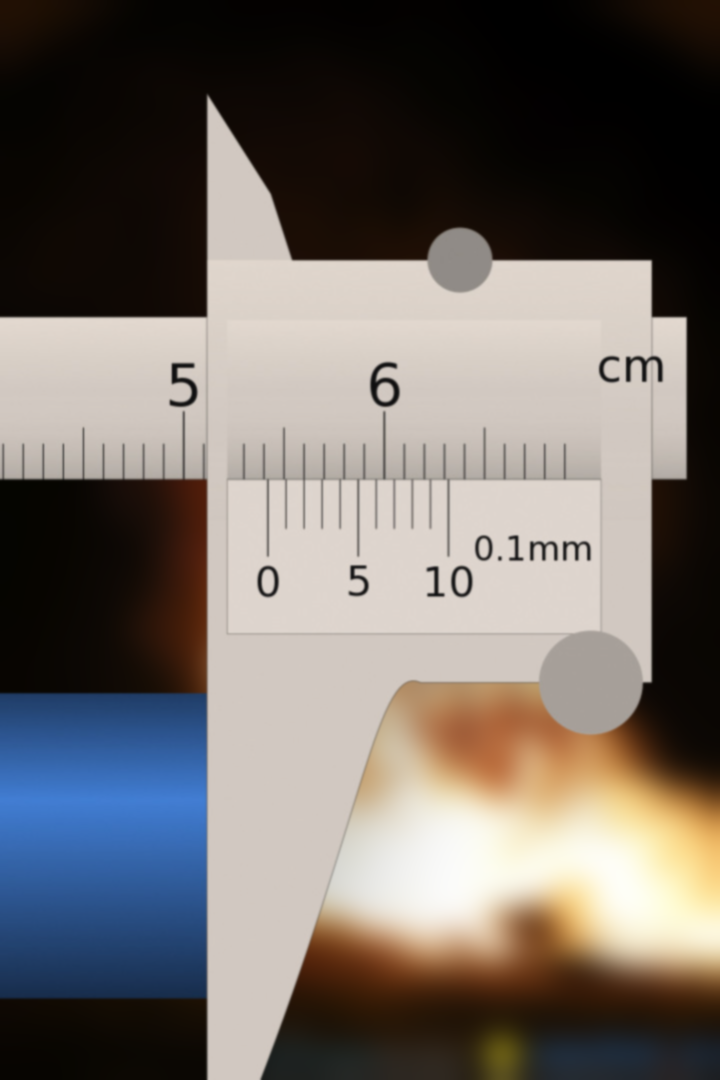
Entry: mm 54.2
